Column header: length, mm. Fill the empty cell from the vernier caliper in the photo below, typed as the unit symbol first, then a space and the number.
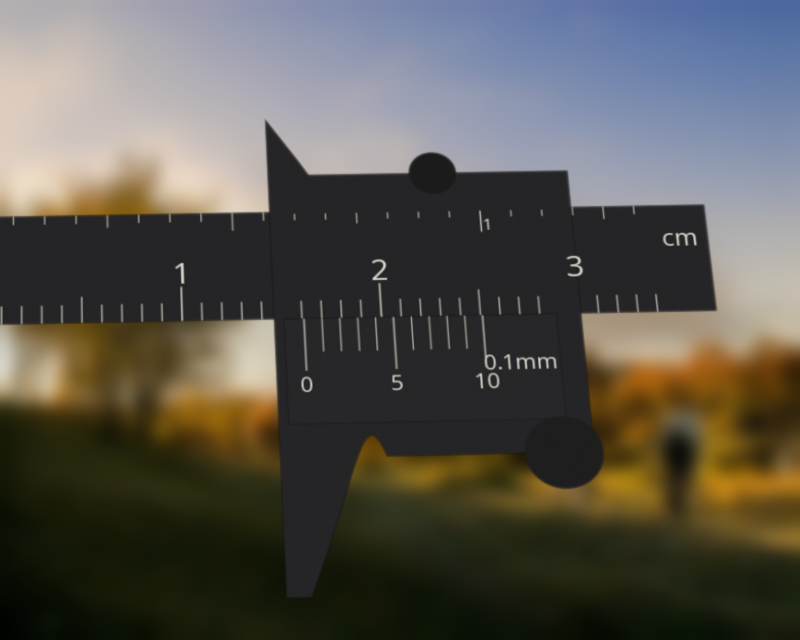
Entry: mm 16.1
